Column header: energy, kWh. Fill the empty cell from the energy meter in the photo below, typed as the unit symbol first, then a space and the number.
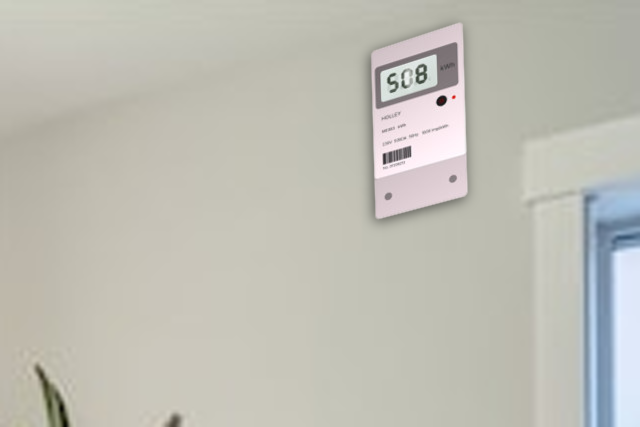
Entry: kWh 508
